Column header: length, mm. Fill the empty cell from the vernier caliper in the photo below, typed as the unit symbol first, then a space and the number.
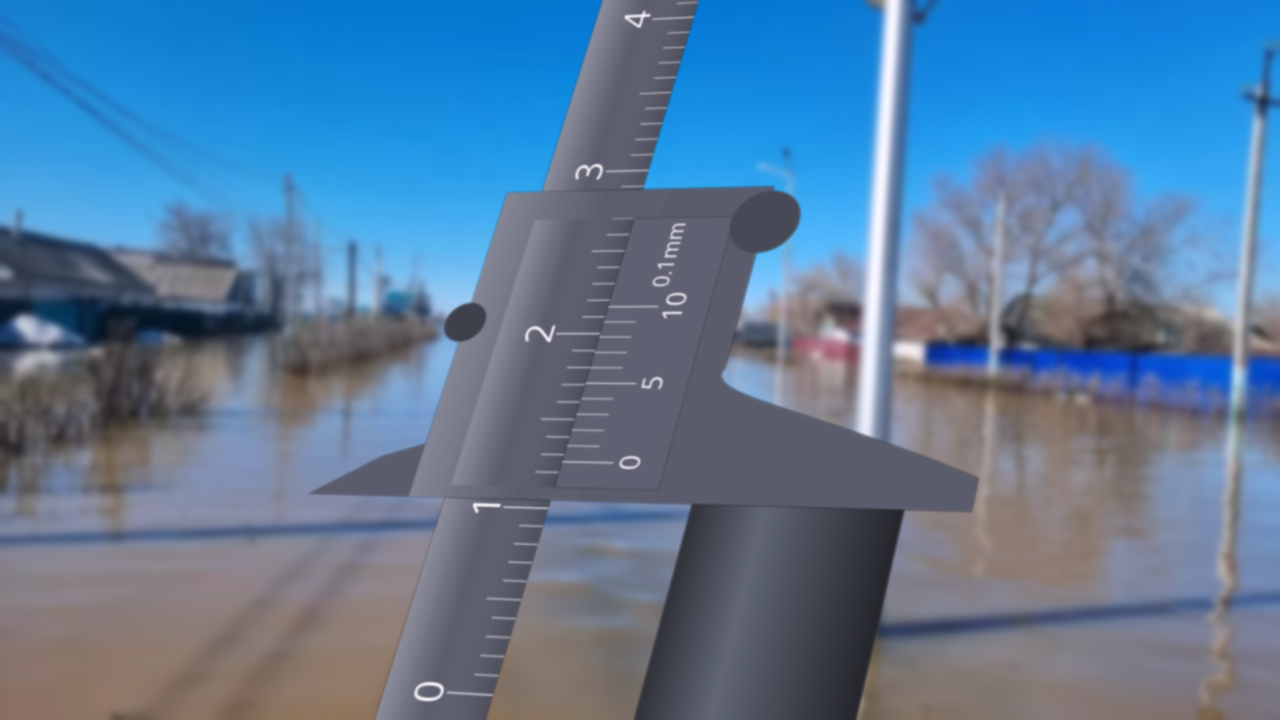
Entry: mm 12.6
